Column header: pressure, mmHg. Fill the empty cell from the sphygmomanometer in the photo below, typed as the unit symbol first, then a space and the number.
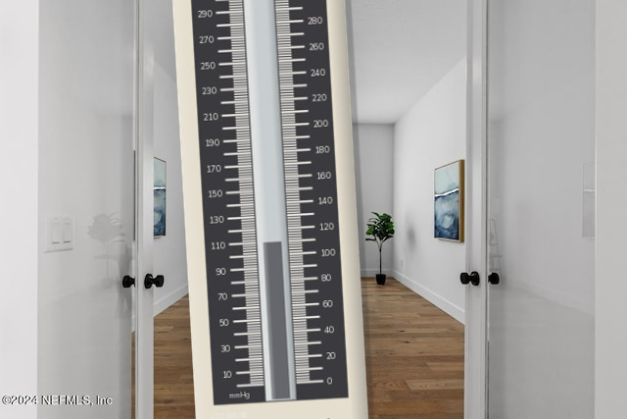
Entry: mmHg 110
